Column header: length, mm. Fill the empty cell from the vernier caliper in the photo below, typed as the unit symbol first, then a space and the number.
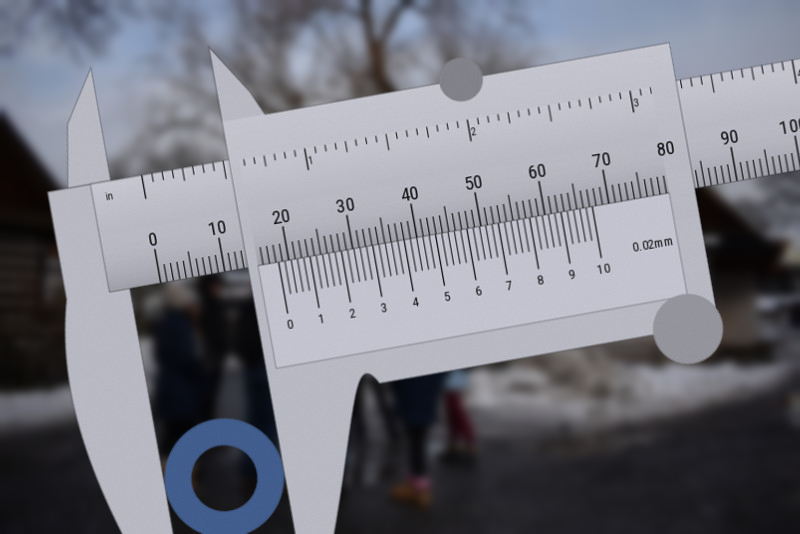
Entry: mm 18.4
